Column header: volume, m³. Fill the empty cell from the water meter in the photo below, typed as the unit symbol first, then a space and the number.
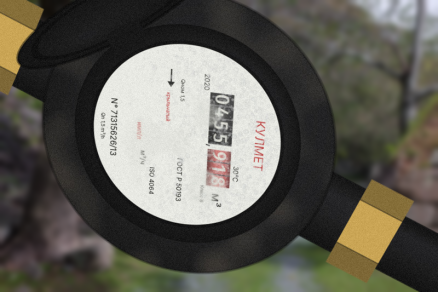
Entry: m³ 455.918
